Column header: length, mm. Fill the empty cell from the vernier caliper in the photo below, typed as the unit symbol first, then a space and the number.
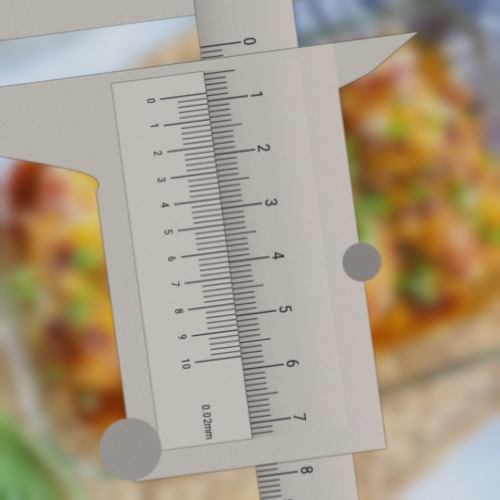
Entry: mm 8.5
